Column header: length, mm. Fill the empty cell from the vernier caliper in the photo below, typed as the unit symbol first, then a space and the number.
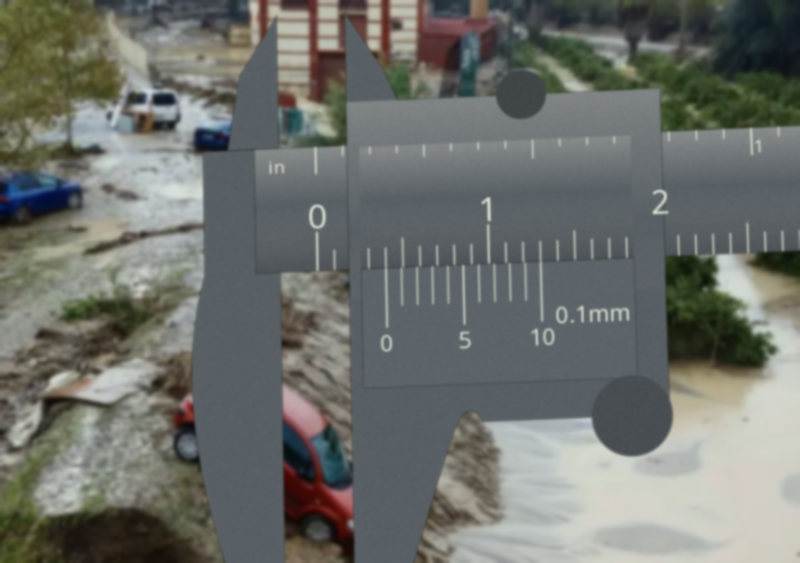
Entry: mm 4.0
